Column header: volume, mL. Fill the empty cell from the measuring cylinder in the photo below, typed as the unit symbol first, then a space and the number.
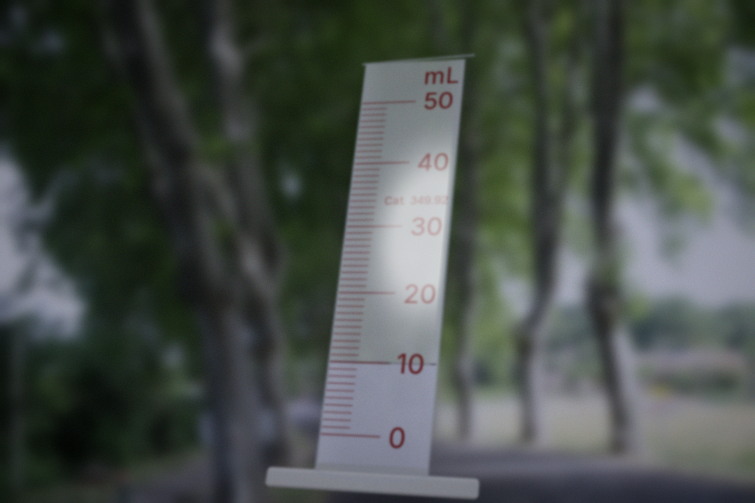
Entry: mL 10
